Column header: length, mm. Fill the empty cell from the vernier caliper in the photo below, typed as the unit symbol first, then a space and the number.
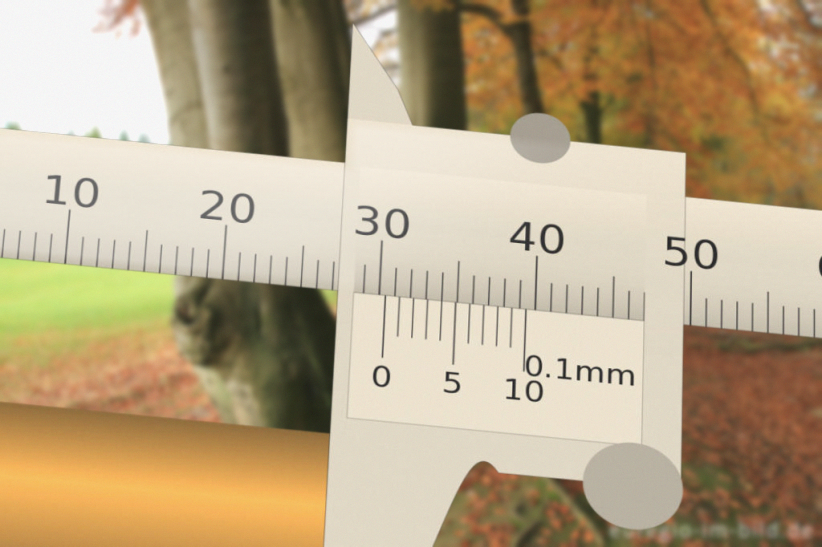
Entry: mm 30.4
